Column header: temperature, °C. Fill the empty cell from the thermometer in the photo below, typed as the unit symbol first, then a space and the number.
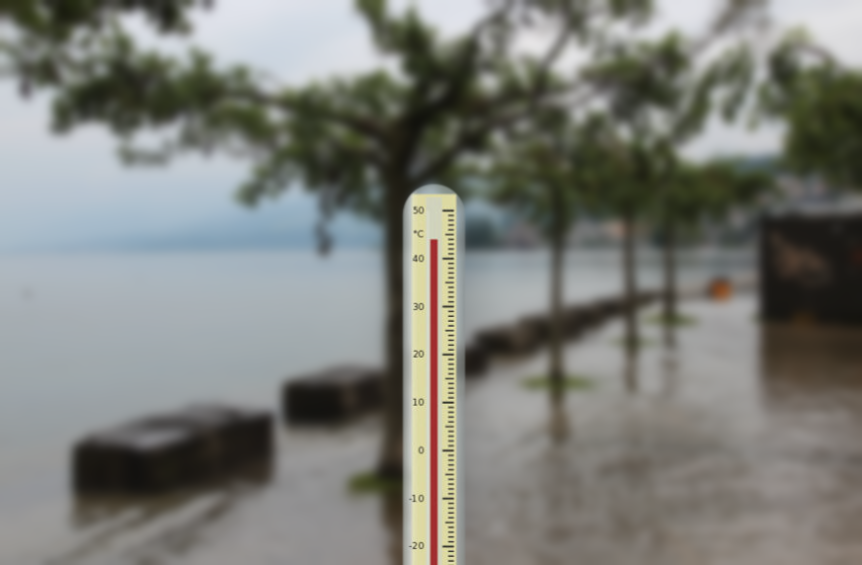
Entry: °C 44
